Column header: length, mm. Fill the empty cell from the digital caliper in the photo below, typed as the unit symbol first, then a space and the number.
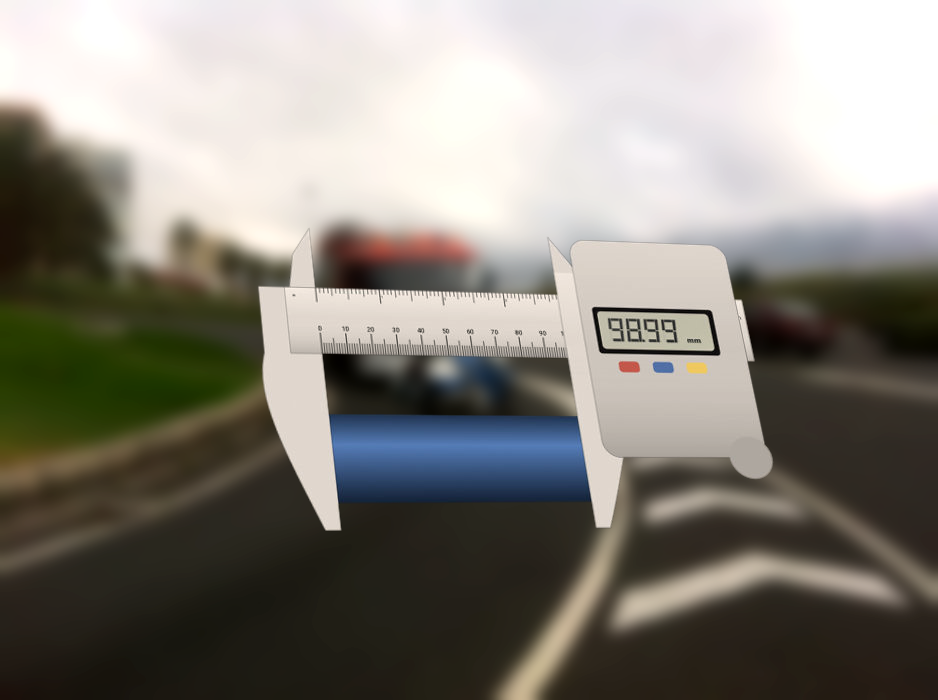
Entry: mm 98.99
